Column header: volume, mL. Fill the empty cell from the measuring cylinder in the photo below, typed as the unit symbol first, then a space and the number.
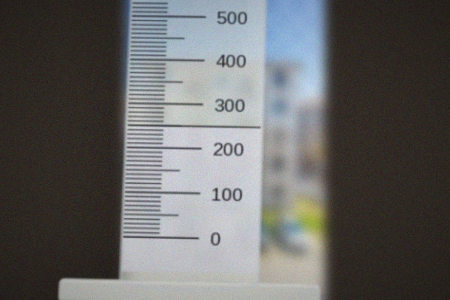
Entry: mL 250
